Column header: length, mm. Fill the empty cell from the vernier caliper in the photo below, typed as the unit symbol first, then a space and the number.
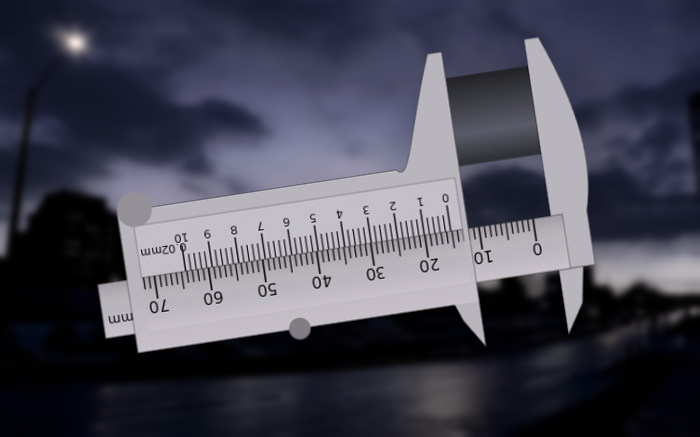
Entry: mm 15.2
